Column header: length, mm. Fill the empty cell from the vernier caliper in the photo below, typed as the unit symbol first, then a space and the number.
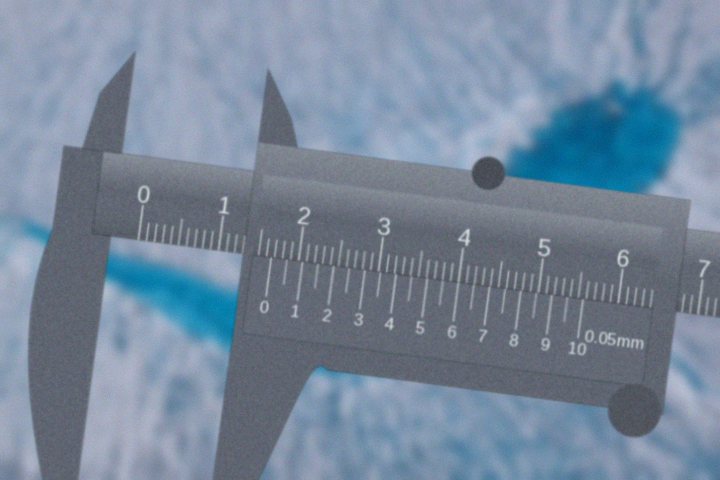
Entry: mm 16.6
